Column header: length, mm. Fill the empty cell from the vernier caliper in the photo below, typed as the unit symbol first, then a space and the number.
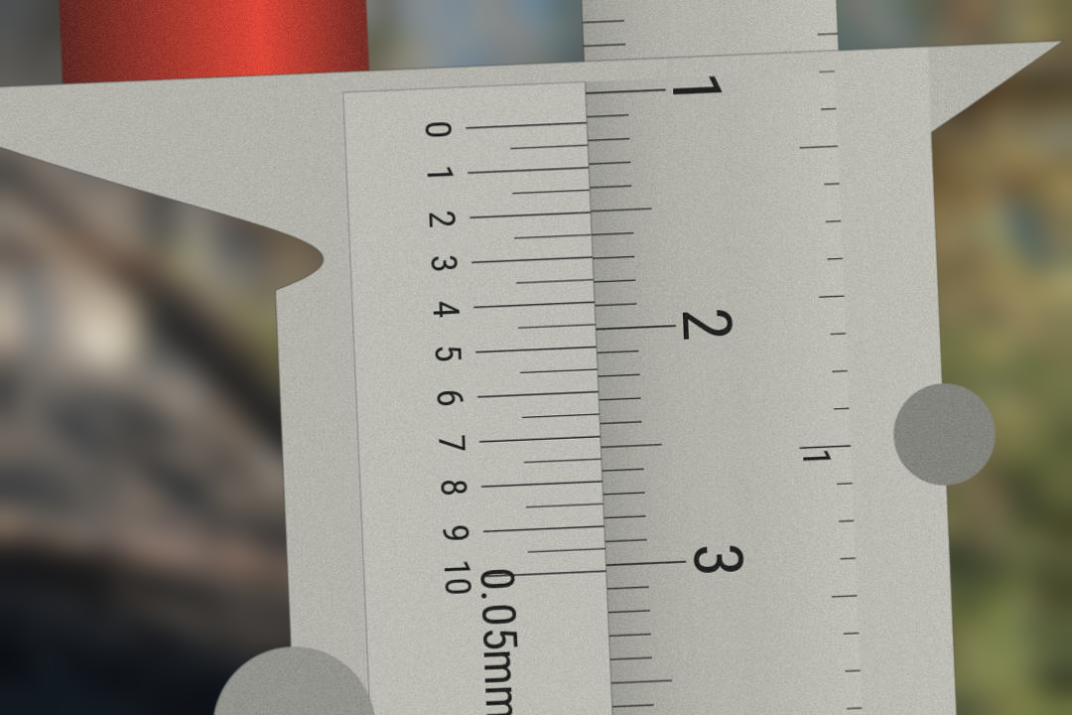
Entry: mm 11.25
